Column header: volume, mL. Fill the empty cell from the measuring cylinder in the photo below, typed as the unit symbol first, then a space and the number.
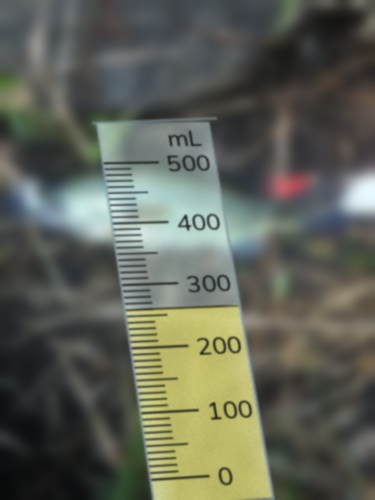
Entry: mL 260
